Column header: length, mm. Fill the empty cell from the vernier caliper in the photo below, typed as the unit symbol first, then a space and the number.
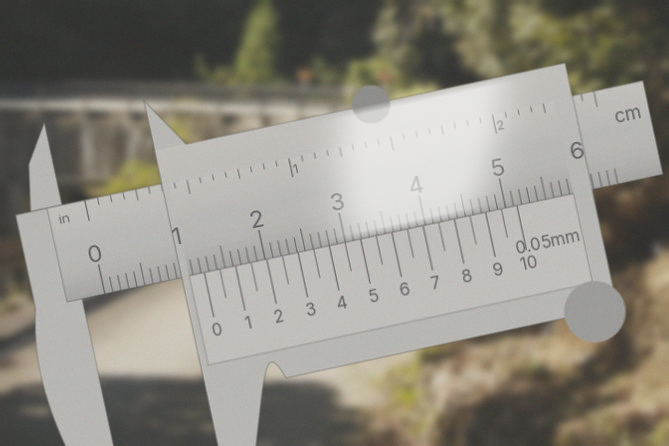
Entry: mm 12.4
